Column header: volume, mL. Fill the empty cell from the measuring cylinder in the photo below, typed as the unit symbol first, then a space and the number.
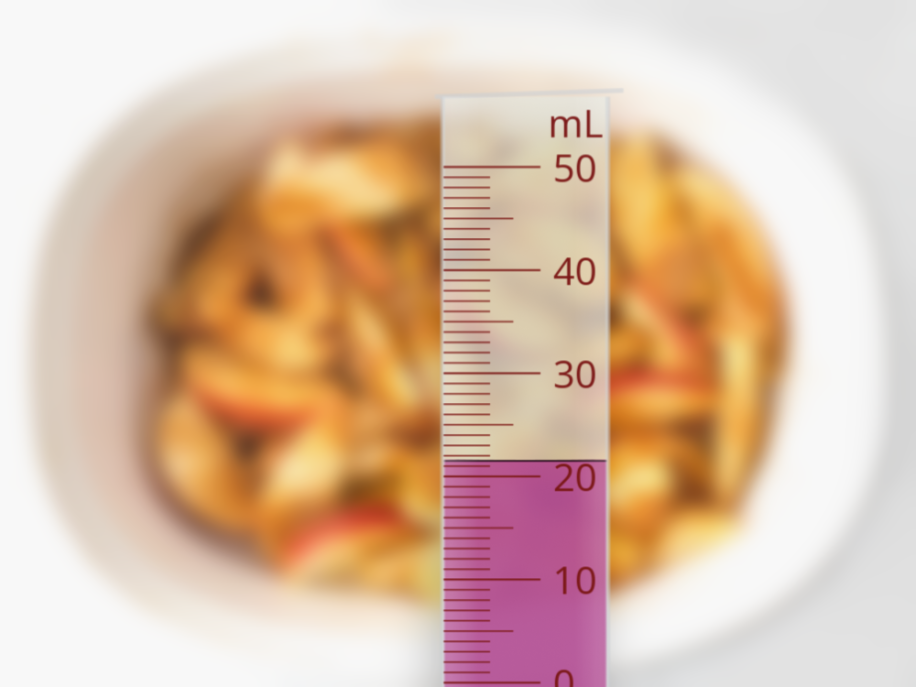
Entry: mL 21.5
